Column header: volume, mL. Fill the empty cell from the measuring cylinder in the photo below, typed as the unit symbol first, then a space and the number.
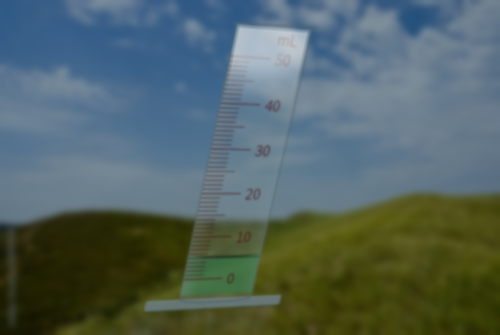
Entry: mL 5
